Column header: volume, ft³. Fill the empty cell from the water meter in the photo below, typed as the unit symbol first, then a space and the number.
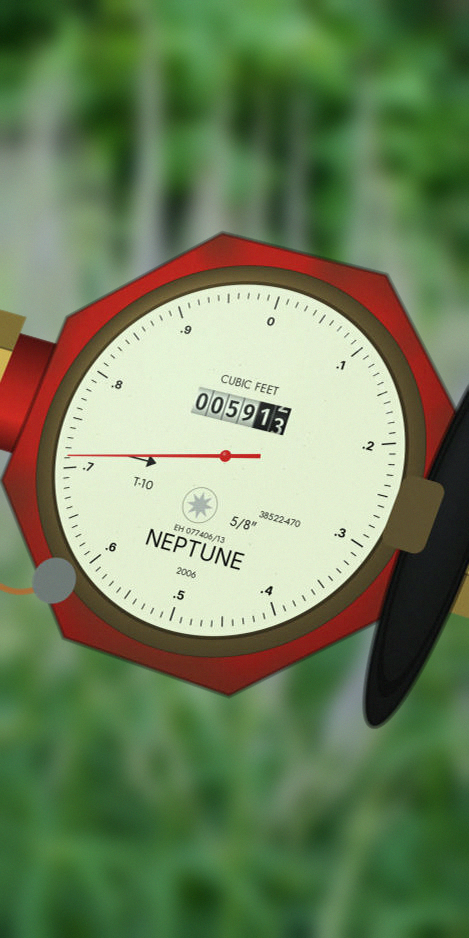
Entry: ft³ 5912.71
